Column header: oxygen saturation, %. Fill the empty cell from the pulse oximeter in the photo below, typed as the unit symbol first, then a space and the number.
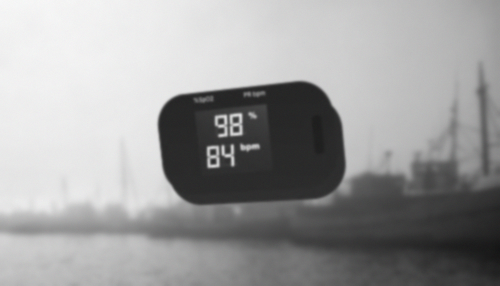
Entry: % 98
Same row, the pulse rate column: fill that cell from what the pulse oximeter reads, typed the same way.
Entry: bpm 84
